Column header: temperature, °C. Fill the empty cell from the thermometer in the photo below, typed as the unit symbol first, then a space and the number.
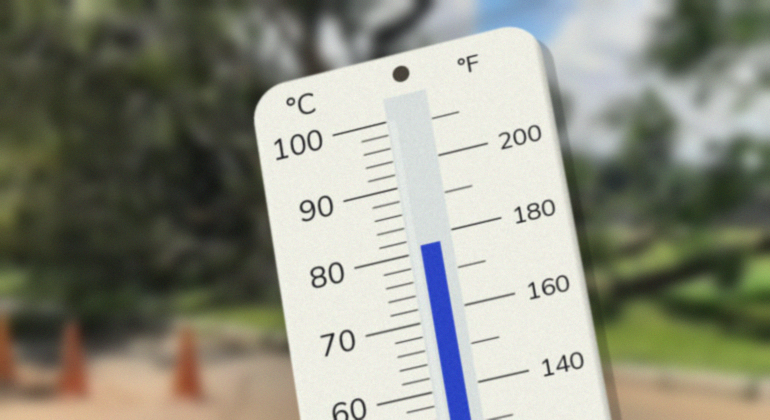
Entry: °C 81
